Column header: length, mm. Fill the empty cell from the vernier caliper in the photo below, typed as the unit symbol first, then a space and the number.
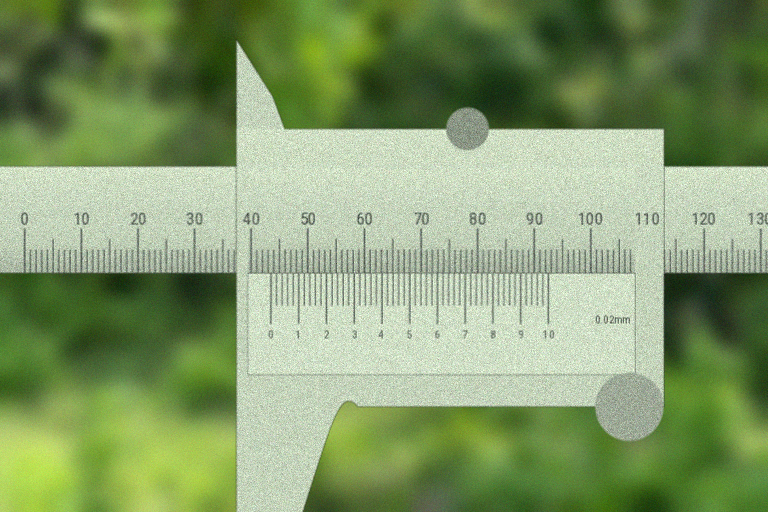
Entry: mm 43.5
